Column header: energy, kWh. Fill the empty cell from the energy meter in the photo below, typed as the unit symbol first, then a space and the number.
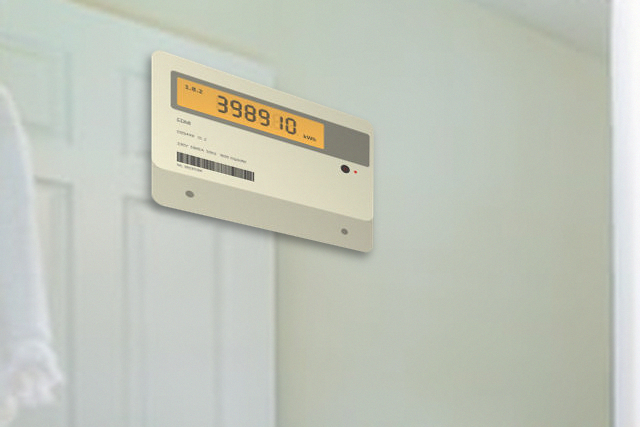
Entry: kWh 398910
